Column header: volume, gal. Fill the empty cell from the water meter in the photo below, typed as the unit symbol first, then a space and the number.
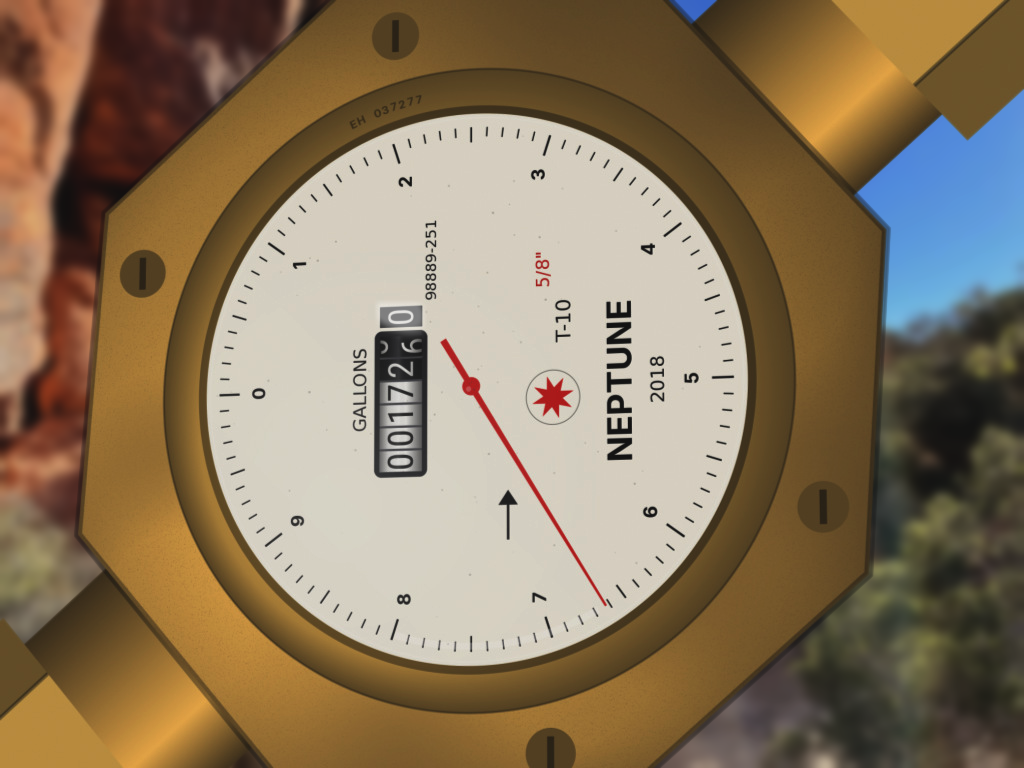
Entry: gal 17256.6
